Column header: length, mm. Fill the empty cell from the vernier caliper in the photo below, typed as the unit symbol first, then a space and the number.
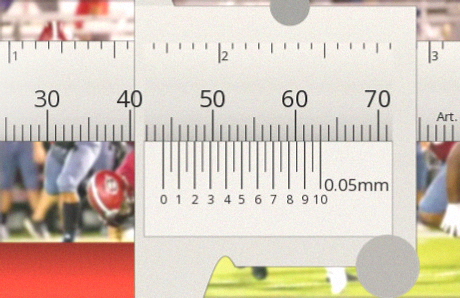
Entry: mm 44.0
